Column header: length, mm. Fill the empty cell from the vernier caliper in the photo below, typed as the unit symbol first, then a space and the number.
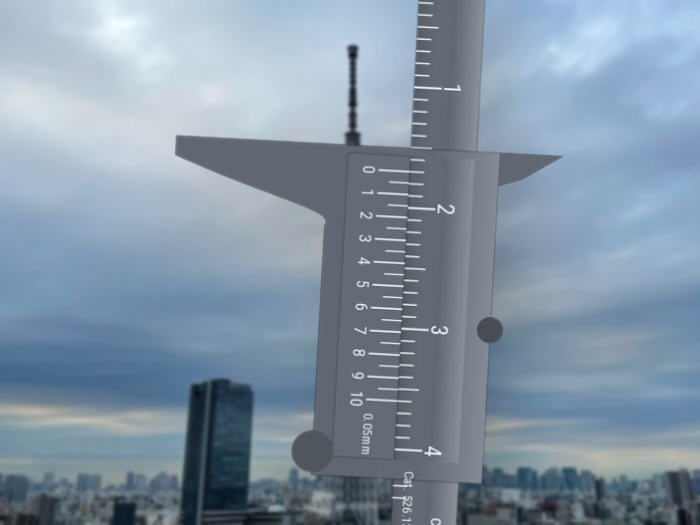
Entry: mm 17.0
